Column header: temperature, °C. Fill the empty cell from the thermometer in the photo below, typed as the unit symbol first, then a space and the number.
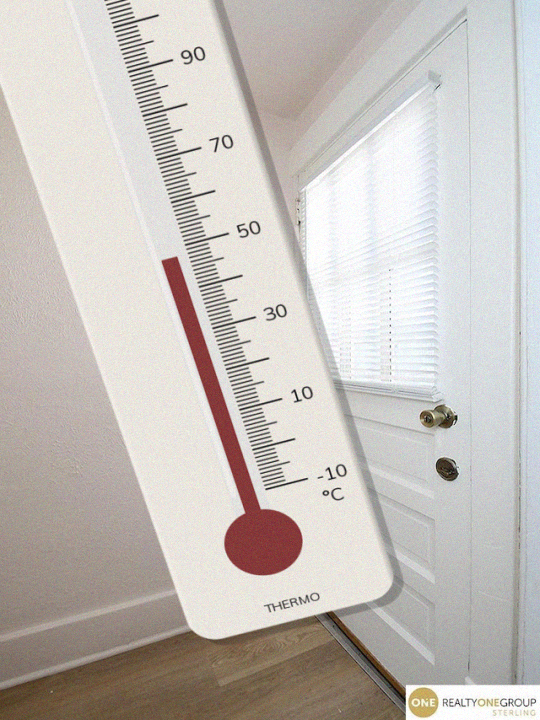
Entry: °C 48
